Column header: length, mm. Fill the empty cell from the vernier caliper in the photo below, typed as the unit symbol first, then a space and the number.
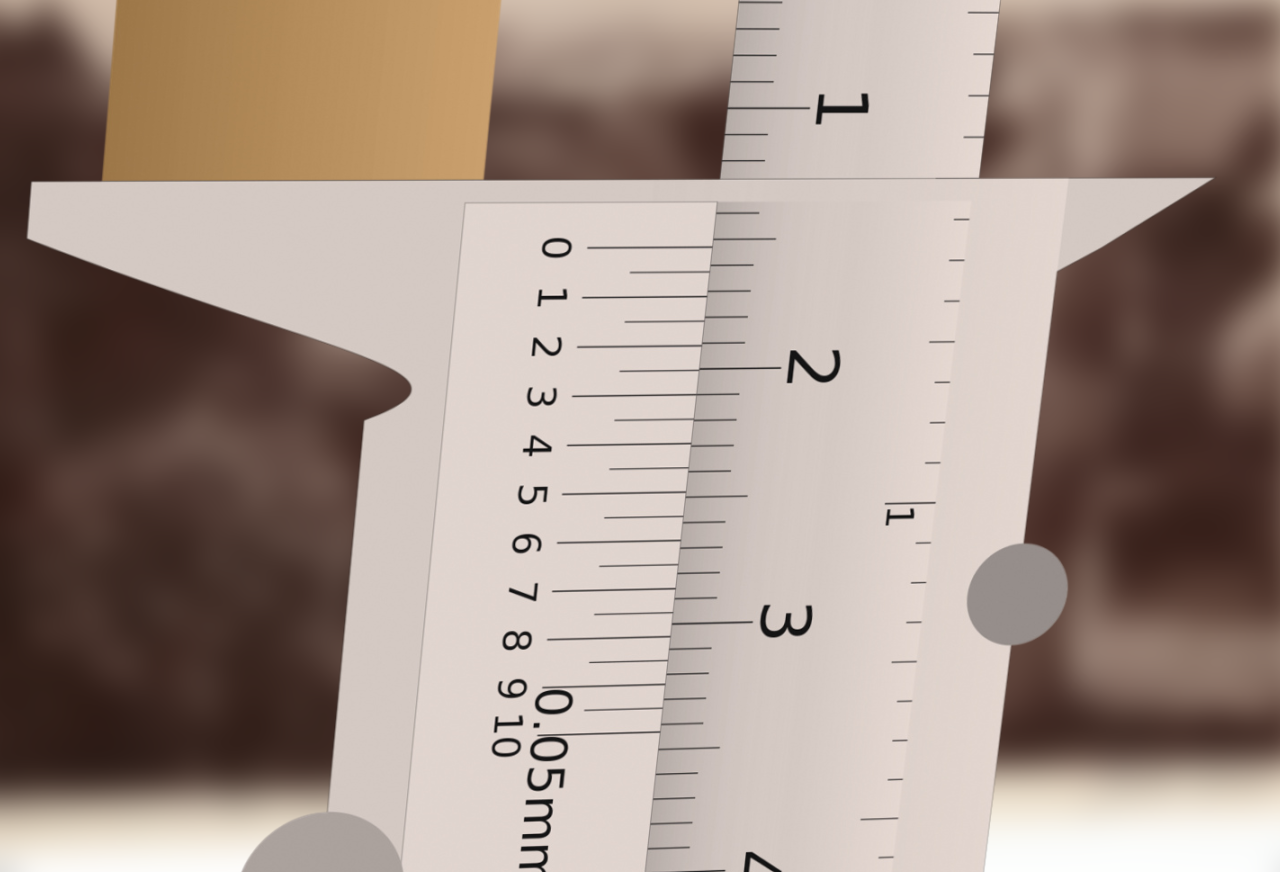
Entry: mm 15.30
